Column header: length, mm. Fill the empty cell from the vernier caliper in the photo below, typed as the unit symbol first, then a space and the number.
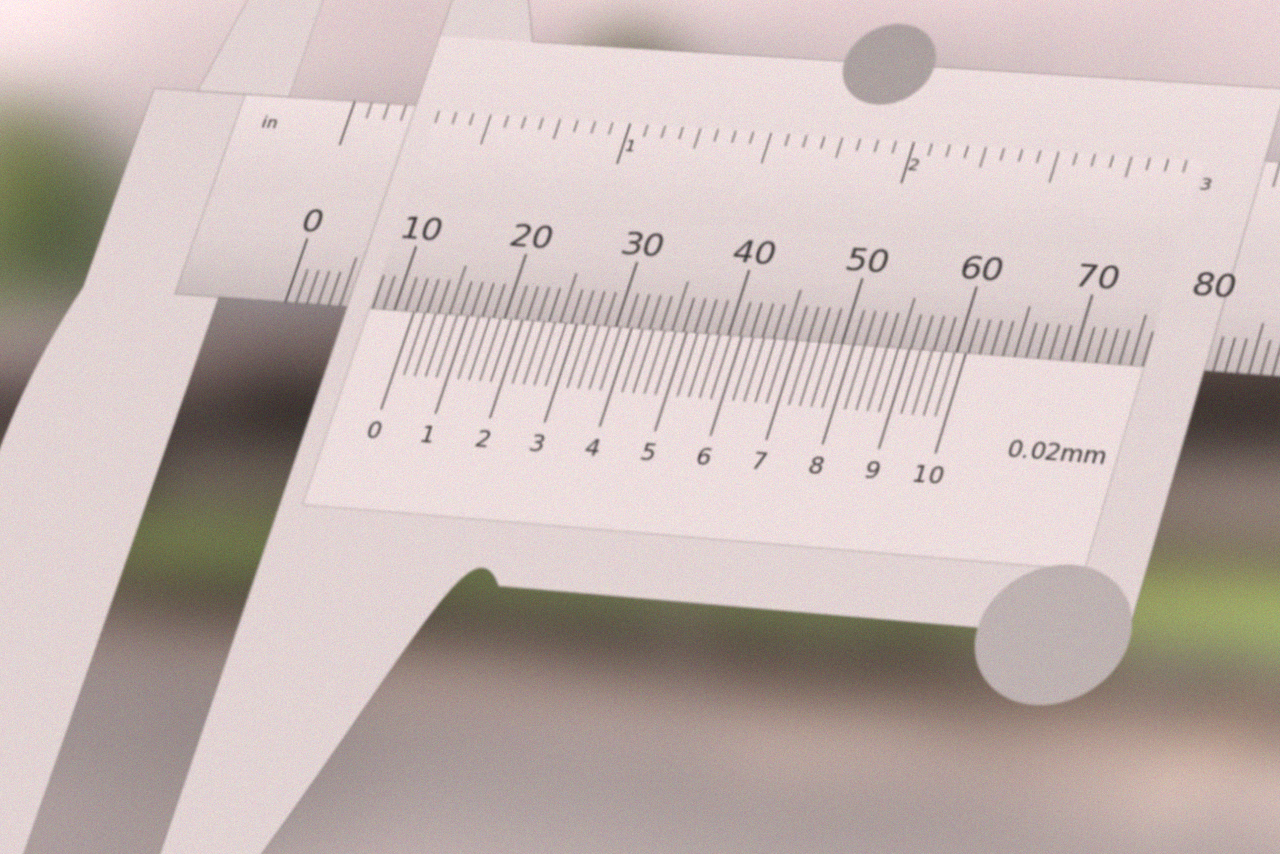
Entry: mm 11.8
